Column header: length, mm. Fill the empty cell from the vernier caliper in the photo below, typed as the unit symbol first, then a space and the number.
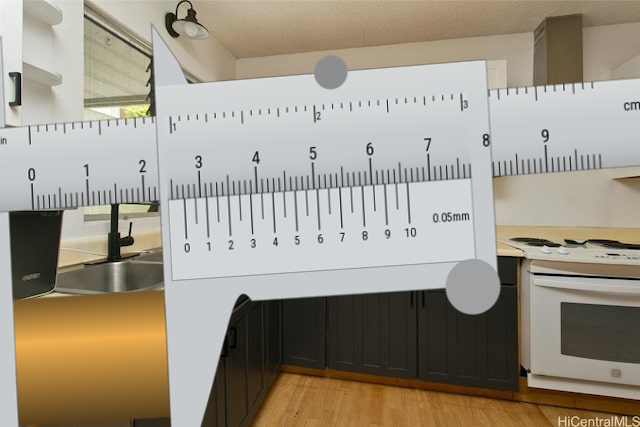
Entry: mm 27.2
